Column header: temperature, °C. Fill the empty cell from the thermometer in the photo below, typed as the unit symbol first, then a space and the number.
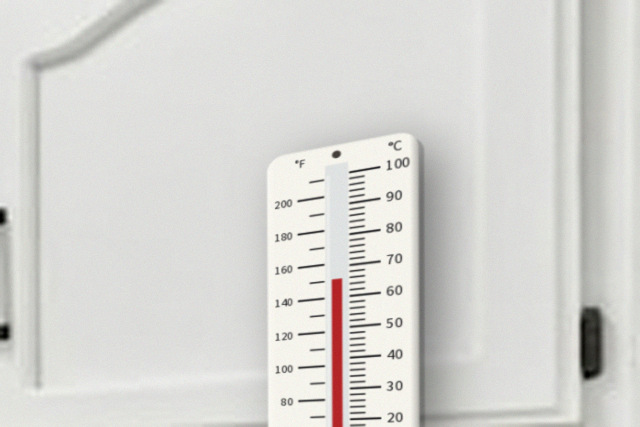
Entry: °C 66
